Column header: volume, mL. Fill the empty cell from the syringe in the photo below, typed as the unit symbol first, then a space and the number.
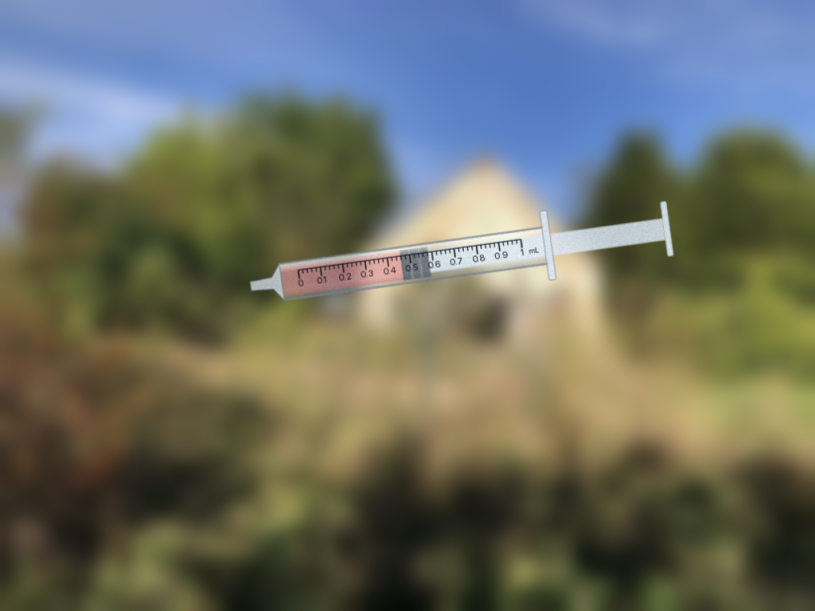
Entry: mL 0.46
